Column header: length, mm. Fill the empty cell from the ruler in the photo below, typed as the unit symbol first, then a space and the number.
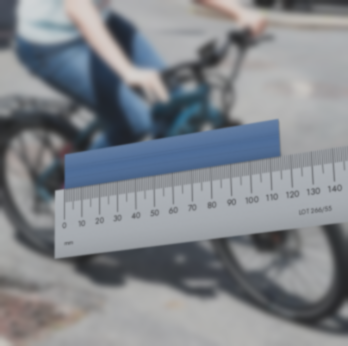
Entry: mm 115
